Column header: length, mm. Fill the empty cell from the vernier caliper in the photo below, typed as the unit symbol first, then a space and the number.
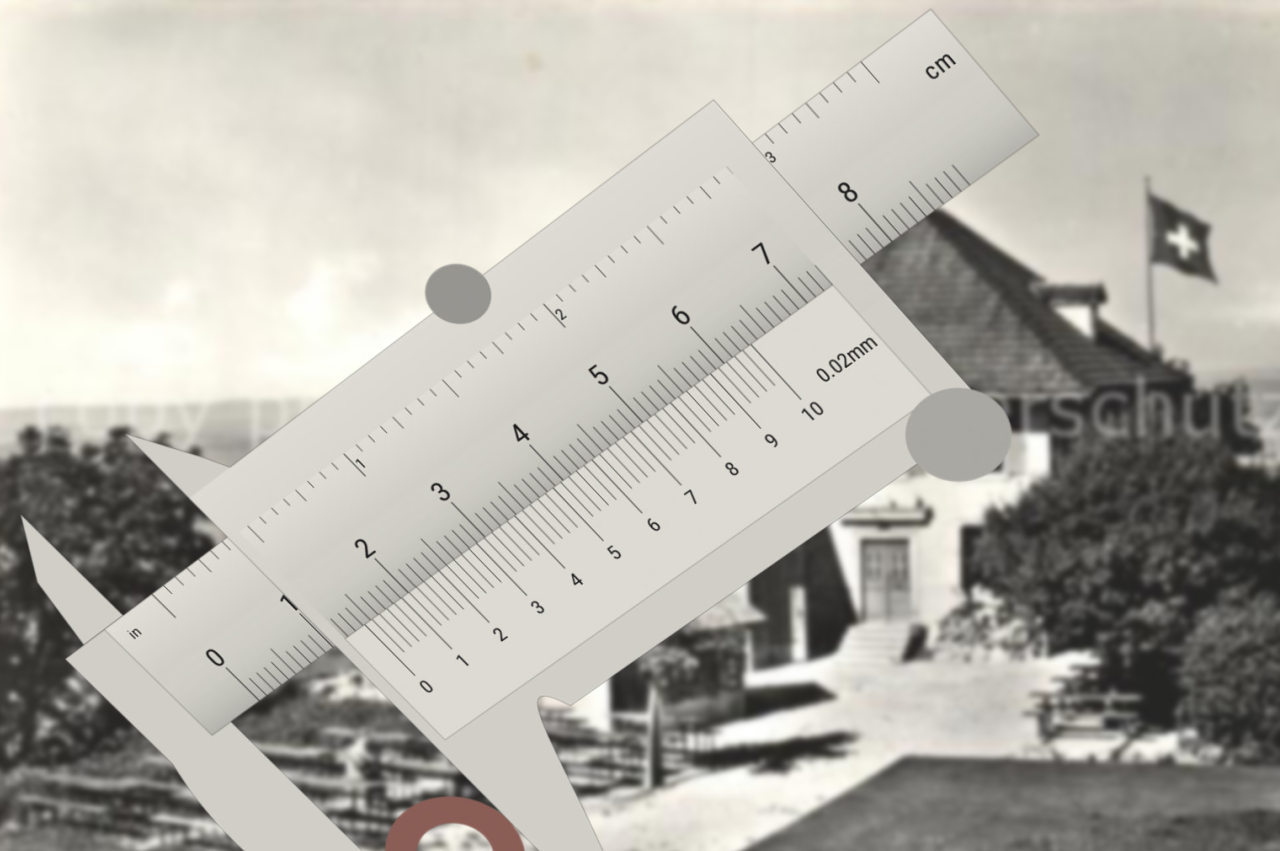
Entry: mm 14.2
